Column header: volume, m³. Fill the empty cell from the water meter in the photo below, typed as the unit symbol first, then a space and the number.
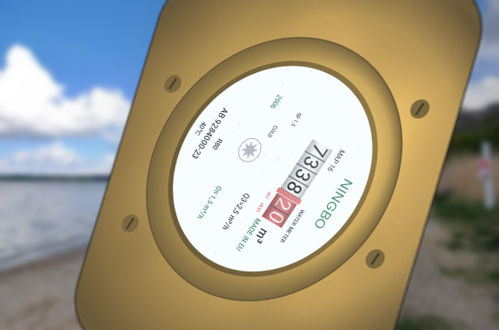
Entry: m³ 7338.20
